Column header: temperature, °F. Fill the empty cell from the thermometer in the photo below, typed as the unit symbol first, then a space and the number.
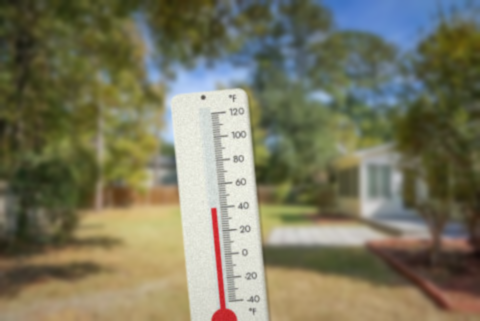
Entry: °F 40
